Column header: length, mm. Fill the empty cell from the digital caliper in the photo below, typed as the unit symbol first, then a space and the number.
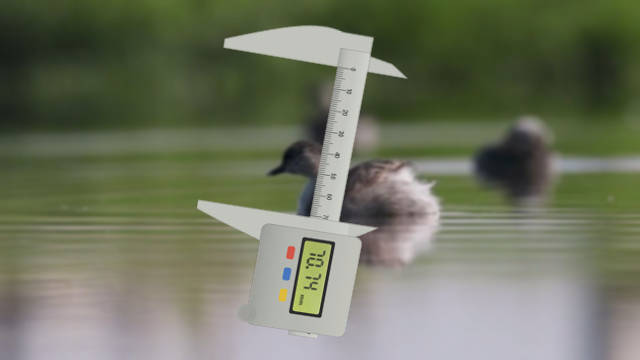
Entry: mm 70.74
